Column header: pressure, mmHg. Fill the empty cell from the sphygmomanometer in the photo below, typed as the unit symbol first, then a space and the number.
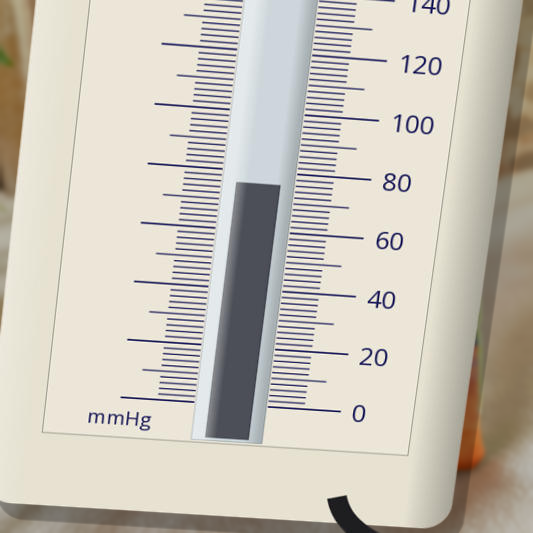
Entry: mmHg 76
